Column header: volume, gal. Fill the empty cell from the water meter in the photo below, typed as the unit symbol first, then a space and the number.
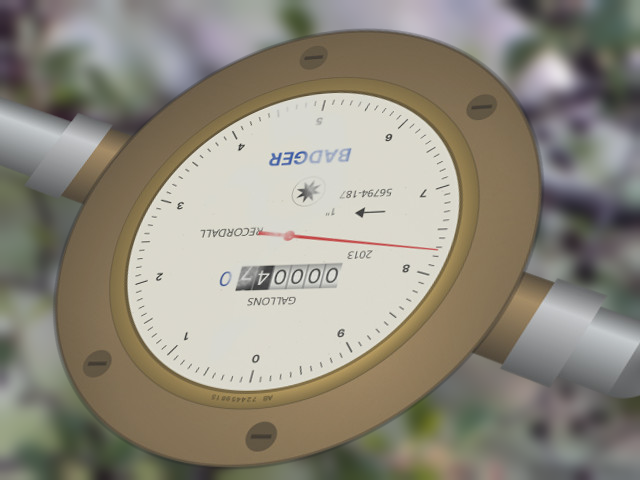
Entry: gal 467.7
